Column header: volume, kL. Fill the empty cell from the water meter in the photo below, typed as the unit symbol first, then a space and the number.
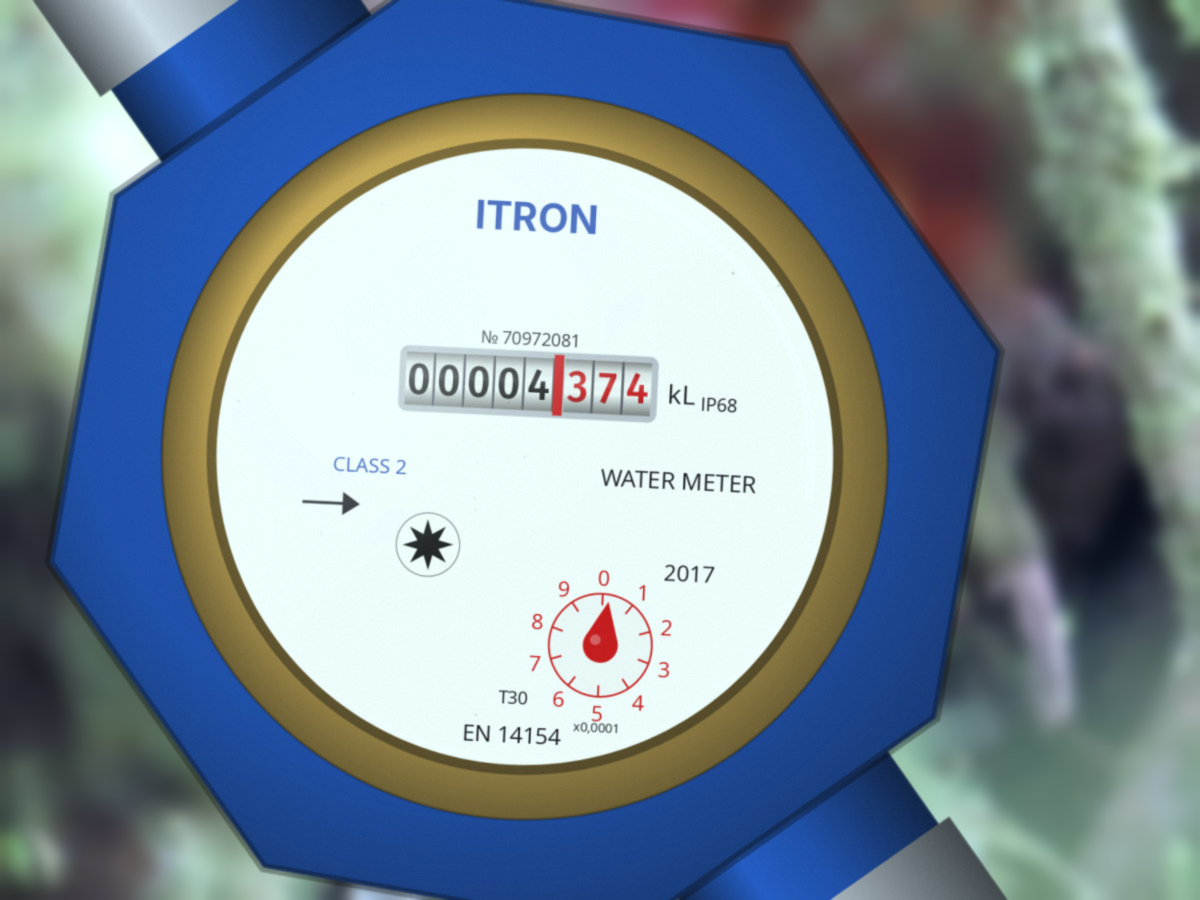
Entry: kL 4.3740
